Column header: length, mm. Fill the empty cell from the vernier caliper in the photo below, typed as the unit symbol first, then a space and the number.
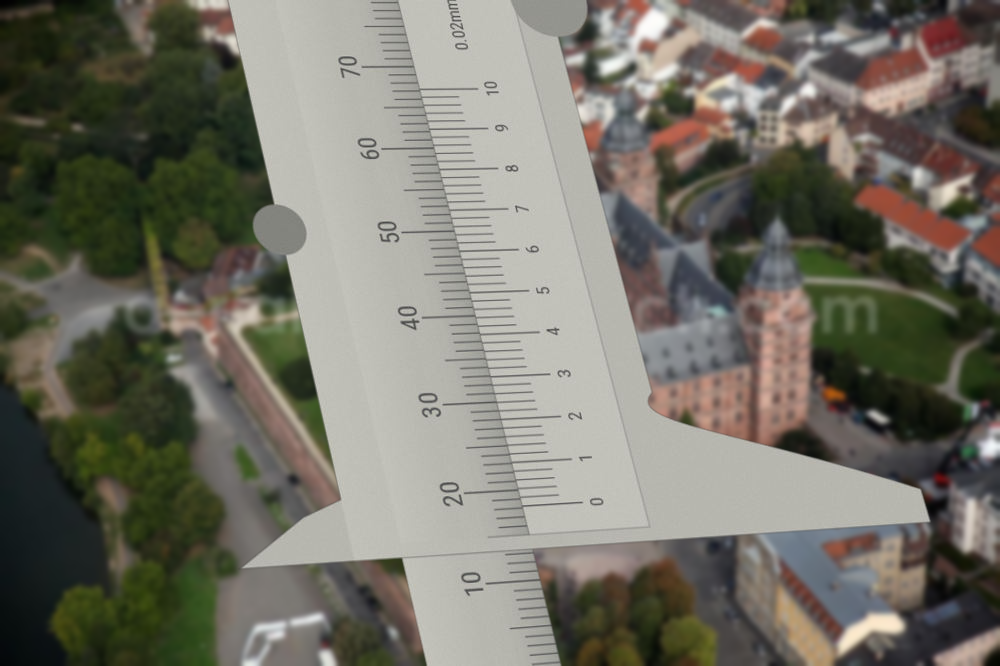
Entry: mm 18.2
